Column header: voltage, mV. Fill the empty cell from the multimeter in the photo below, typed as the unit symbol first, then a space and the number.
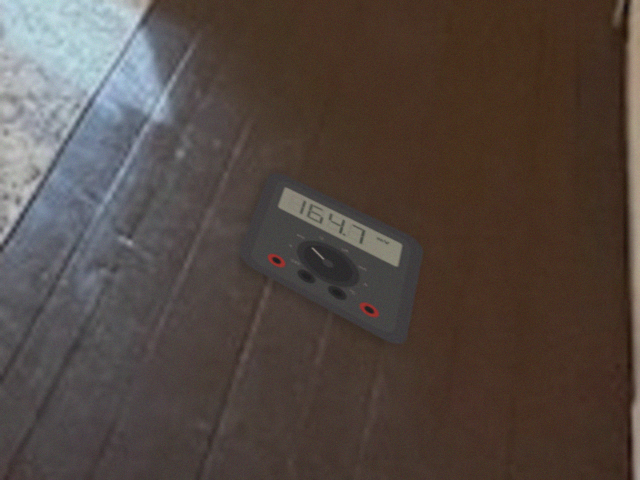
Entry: mV 164.7
